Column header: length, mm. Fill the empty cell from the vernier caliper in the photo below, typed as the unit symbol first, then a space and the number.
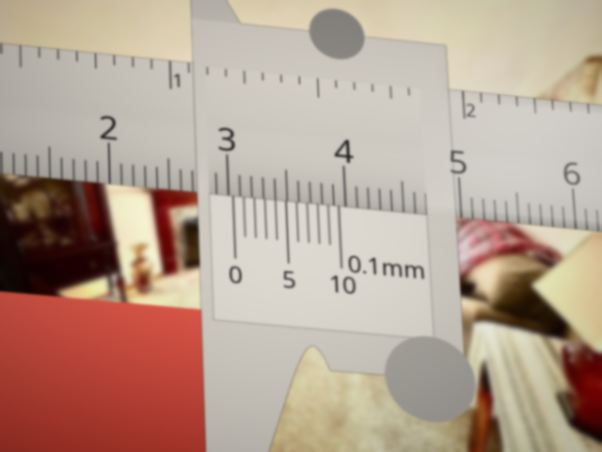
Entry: mm 30.4
